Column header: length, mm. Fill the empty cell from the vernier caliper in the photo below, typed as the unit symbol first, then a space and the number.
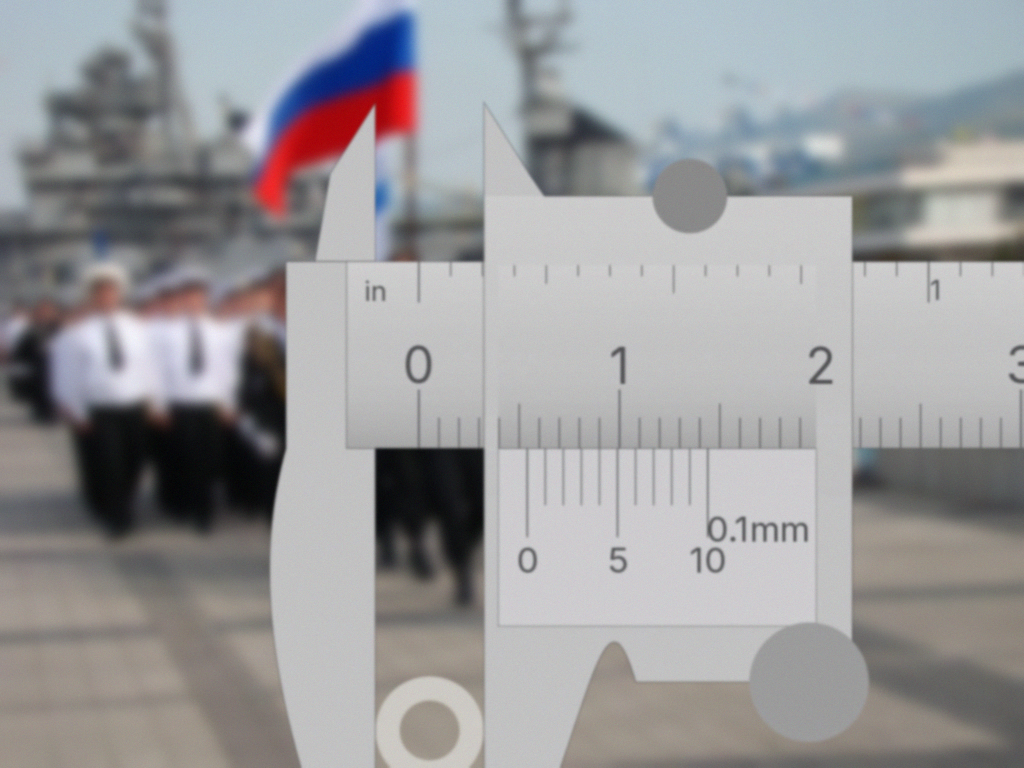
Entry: mm 5.4
